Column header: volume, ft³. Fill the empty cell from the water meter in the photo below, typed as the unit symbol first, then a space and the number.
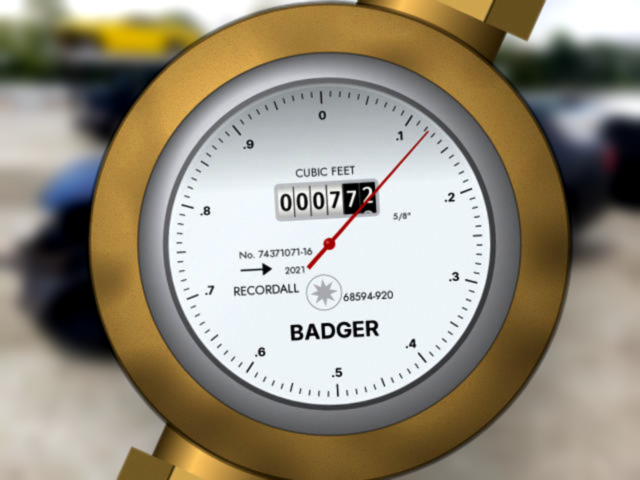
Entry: ft³ 772.12
